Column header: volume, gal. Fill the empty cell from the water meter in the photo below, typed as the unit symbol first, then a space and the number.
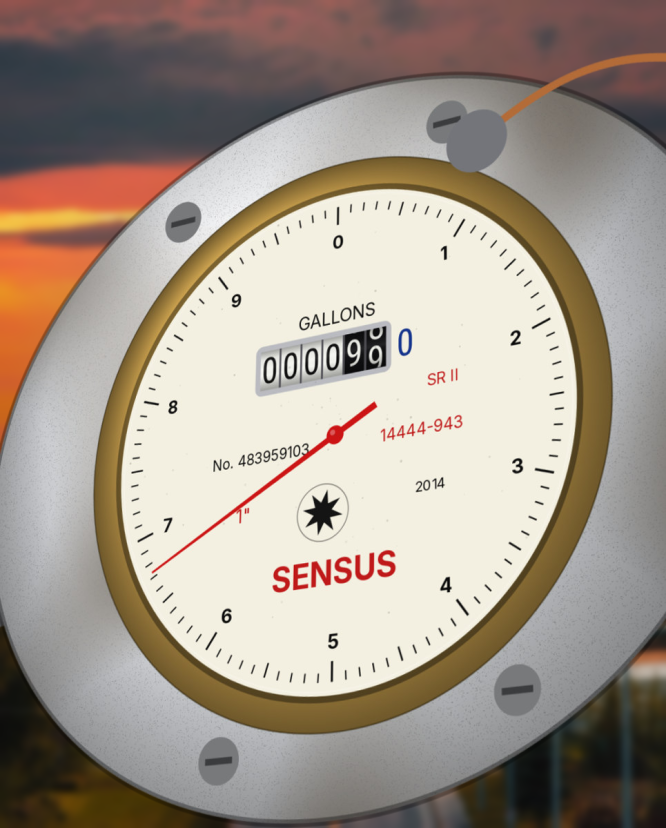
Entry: gal 986.7
